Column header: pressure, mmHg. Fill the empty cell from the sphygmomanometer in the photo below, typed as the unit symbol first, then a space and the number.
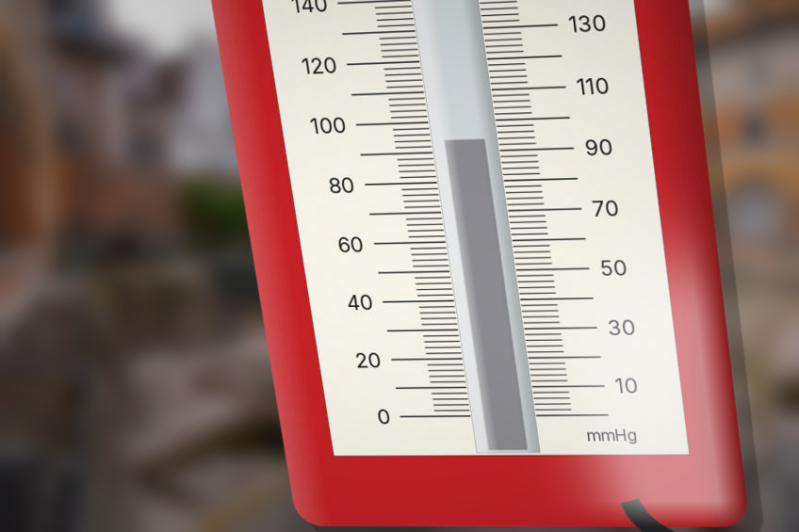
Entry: mmHg 94
